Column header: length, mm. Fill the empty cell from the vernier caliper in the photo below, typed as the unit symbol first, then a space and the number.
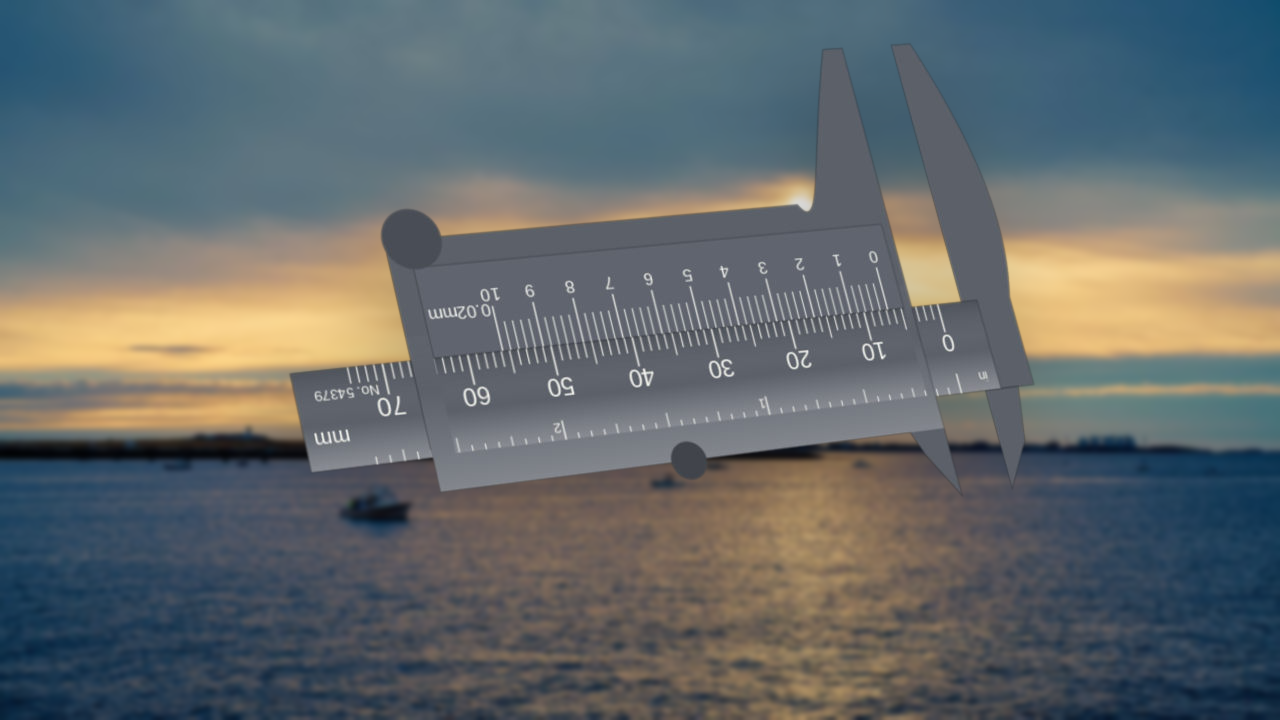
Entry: mm 6.8
